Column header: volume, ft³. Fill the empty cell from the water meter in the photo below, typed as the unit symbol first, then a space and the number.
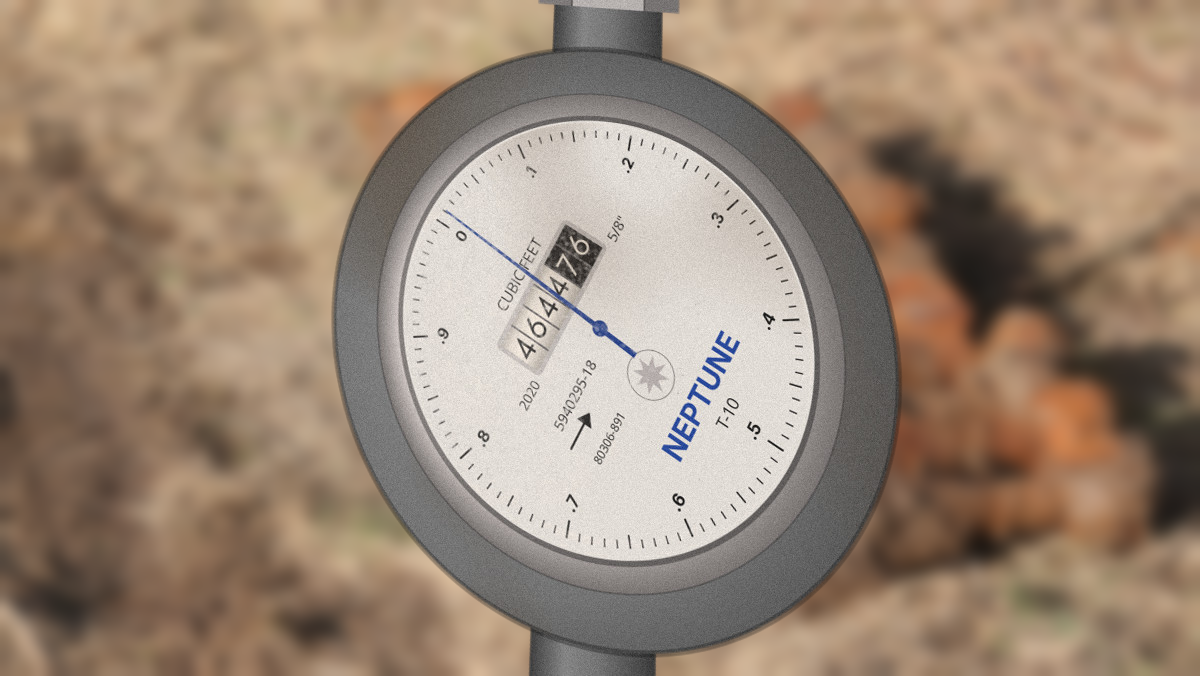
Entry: ft³ 464476.01
